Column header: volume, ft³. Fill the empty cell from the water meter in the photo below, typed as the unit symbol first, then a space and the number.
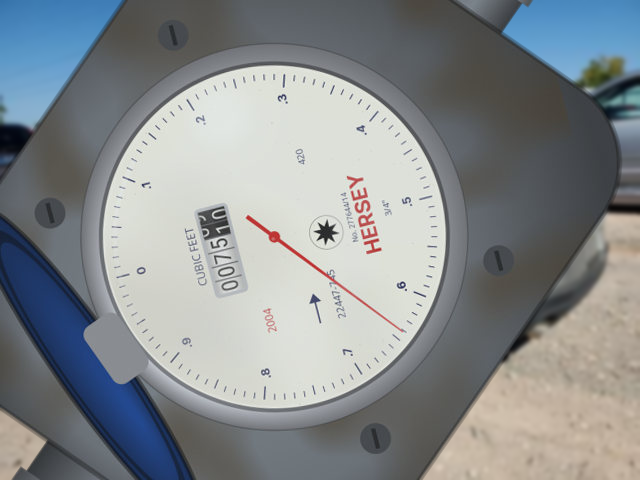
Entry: ft³ 7509.64
